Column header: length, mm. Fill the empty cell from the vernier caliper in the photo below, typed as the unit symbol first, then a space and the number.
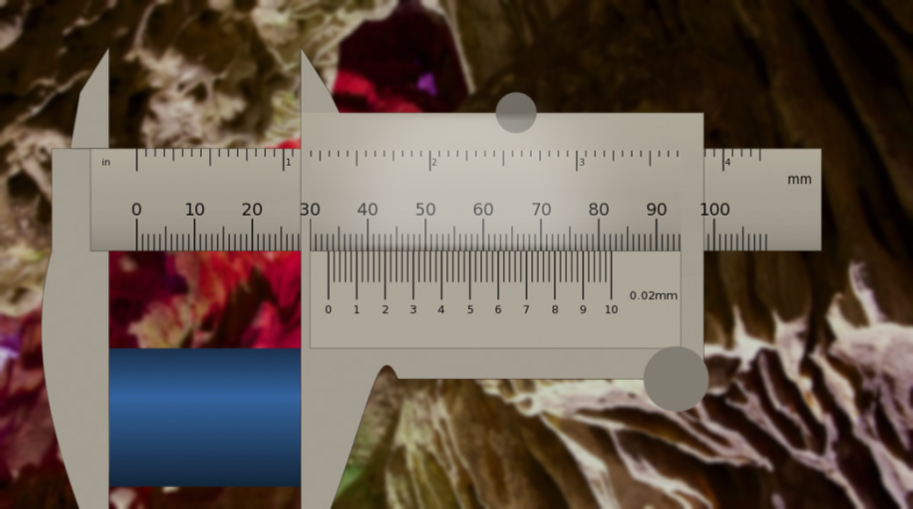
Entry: mm 33.2
